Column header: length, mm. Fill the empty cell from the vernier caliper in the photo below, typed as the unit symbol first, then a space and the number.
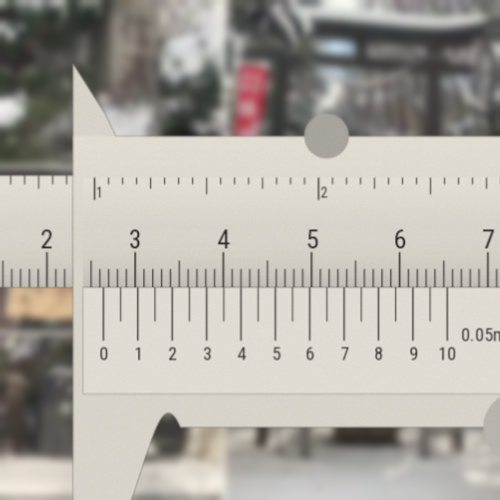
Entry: mm 26.4
